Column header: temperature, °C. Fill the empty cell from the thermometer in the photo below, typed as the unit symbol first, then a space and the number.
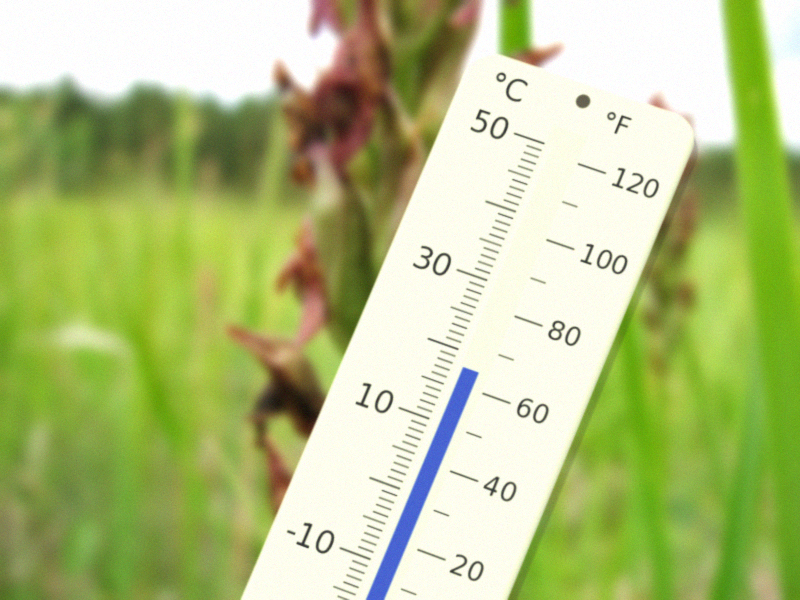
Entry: °C 18
